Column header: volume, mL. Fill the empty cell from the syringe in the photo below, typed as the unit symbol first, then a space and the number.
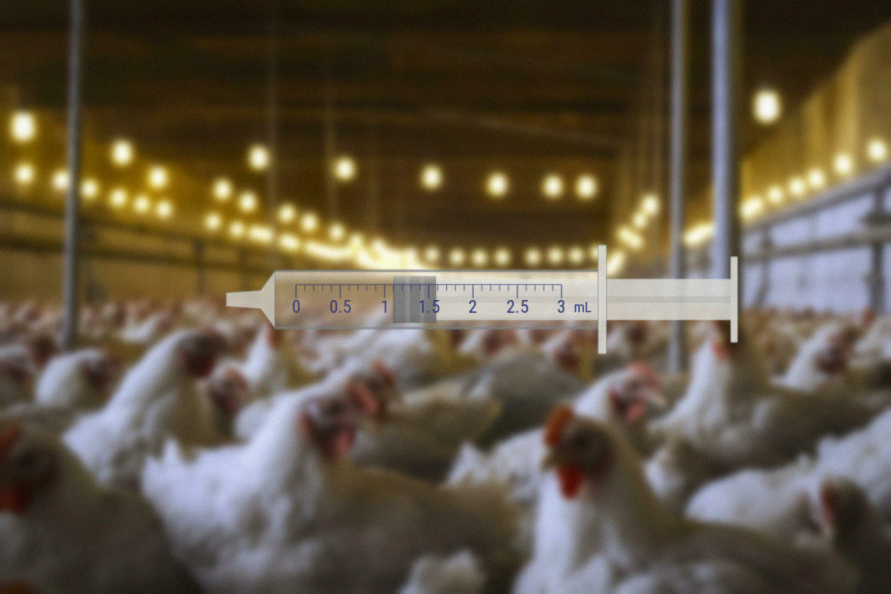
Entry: mL 1.1
